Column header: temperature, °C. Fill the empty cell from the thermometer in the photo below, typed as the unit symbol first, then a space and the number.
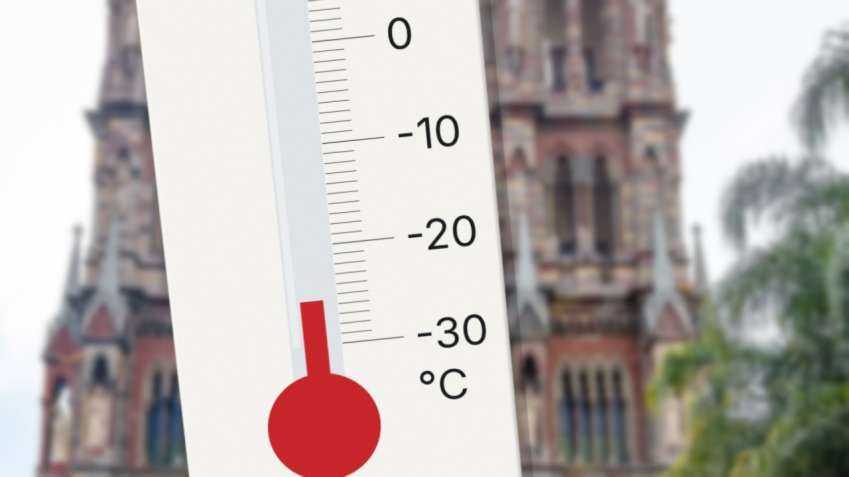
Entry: °C -25.5
